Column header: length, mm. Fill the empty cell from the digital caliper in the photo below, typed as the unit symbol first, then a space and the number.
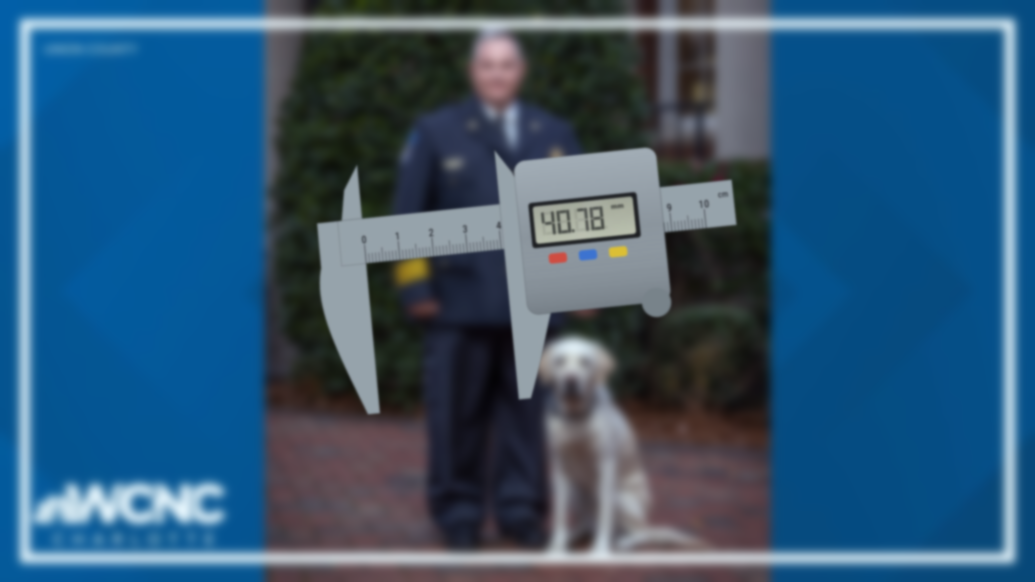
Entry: mm 40.78
